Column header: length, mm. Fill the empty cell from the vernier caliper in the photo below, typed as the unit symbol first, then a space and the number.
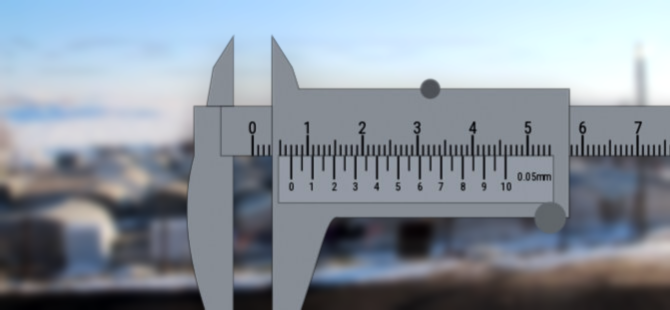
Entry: mm 7.0
